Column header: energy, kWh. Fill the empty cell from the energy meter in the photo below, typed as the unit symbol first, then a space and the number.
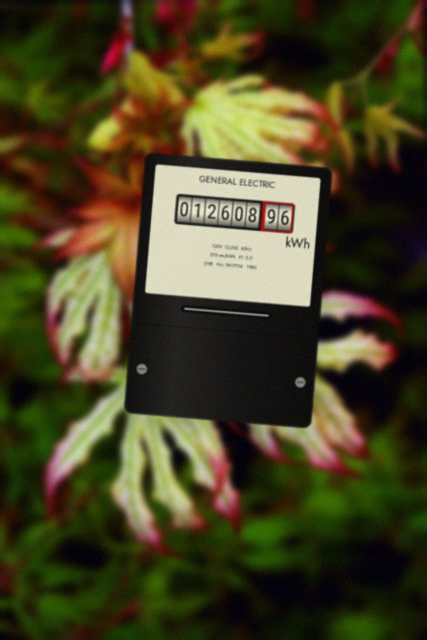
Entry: kWh 12608.96
